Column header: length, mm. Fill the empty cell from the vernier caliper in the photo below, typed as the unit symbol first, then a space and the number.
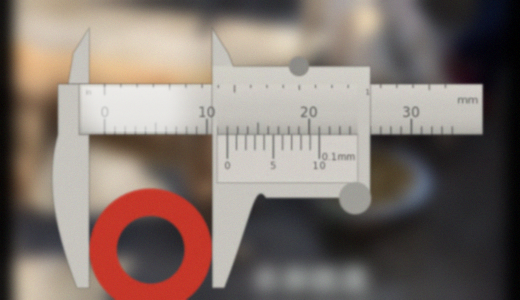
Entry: mm 12.0
